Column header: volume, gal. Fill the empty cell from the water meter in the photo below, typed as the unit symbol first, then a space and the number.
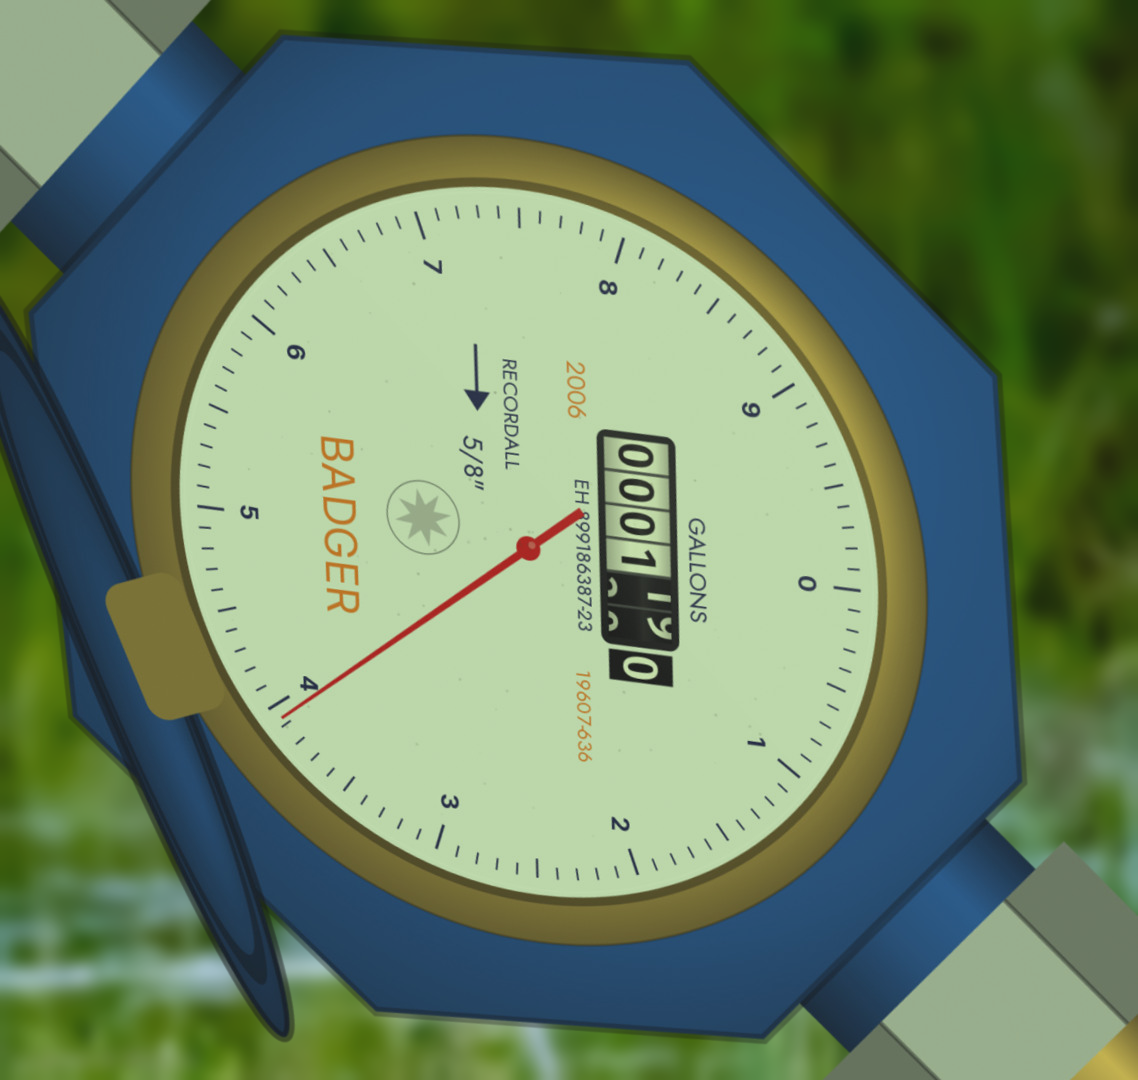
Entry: gal 1193.9
